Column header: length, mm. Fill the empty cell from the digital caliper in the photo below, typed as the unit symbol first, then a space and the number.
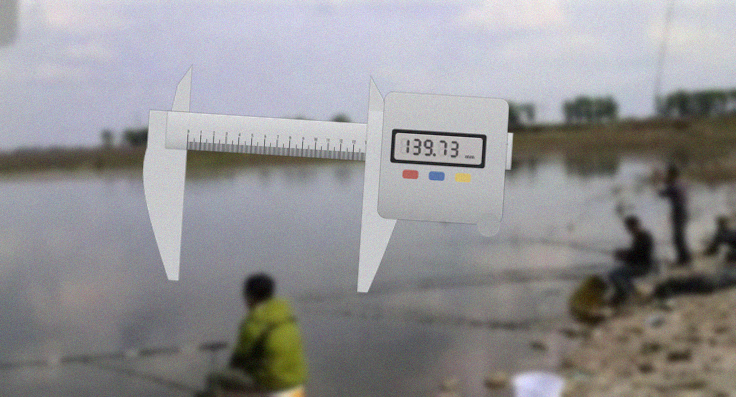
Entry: mm 139.73
